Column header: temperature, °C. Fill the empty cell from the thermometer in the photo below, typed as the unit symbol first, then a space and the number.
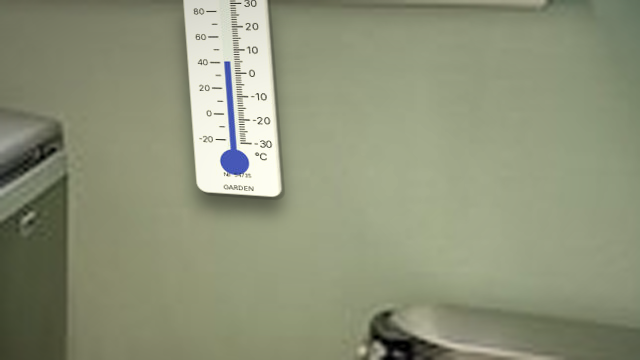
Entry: °C 5
